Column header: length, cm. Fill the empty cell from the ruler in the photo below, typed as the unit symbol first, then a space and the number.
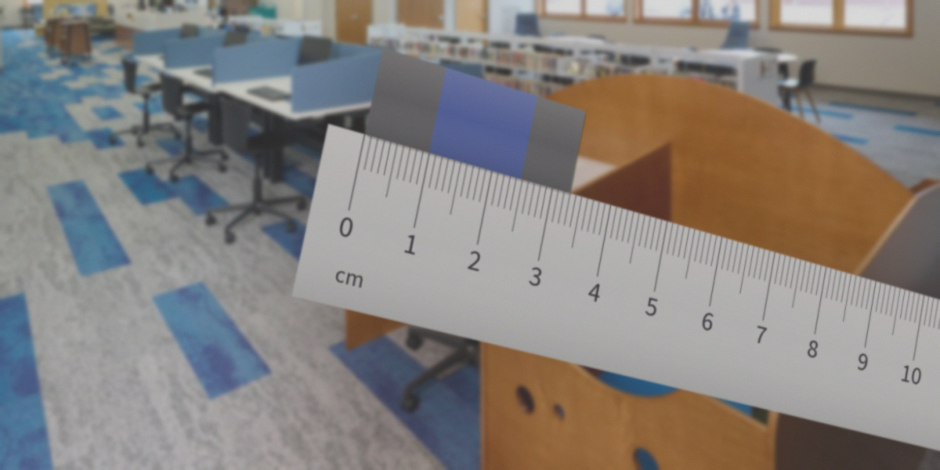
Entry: cm 3.3
